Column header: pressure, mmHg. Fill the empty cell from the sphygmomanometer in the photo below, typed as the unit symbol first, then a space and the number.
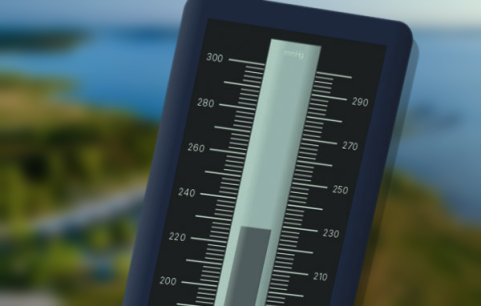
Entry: mmHg 228
